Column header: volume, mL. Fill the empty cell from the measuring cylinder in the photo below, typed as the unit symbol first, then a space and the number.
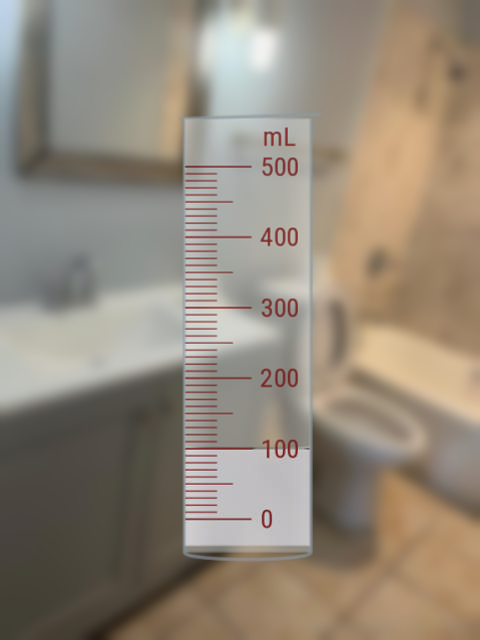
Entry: mL 100
